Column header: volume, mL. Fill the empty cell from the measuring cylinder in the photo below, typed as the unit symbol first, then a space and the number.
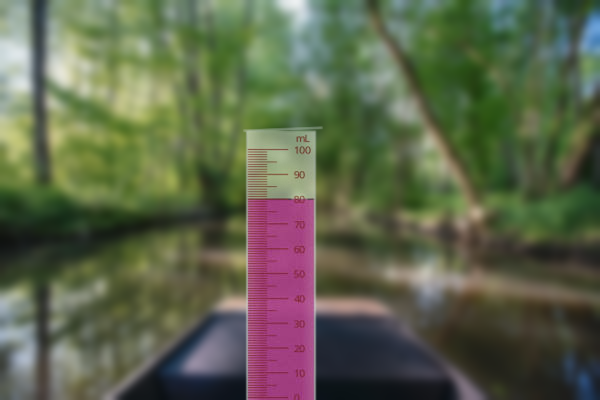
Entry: mL 80
